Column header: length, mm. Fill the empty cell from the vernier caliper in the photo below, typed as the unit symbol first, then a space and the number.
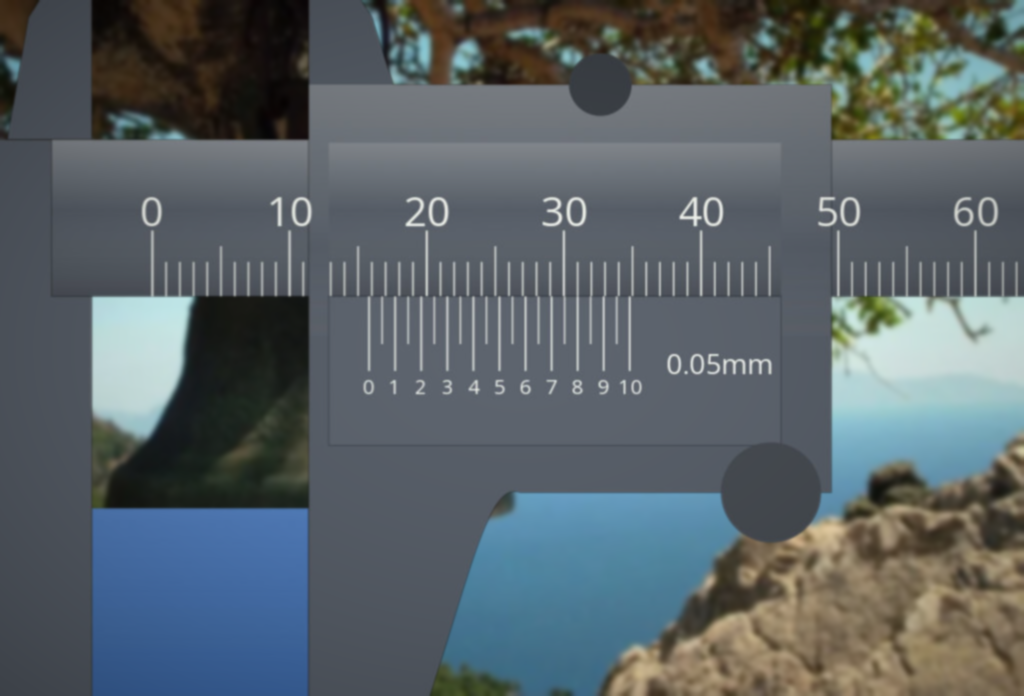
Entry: mm 15.8
